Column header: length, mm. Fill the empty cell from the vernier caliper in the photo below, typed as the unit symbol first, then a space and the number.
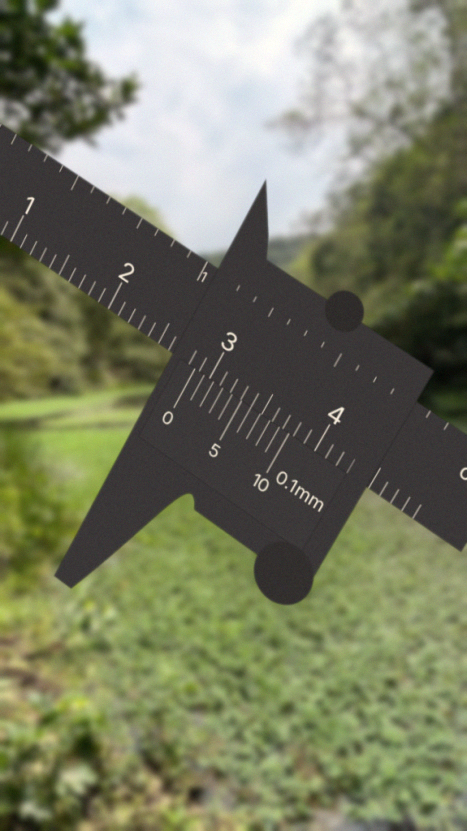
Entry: mm 28.6
